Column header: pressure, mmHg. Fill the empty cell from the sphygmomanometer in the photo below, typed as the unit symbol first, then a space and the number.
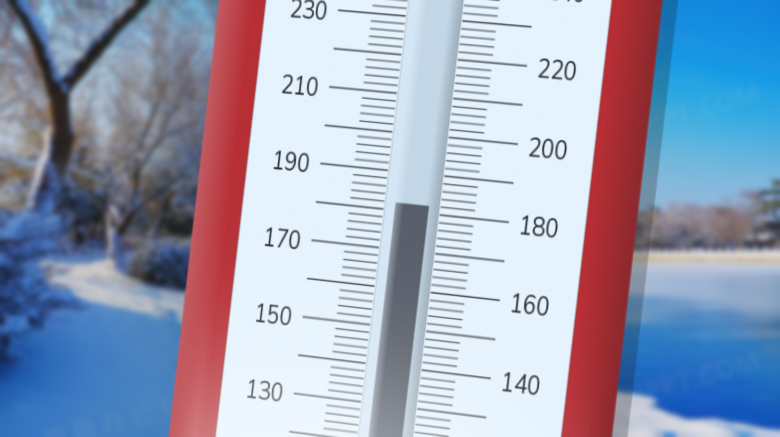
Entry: mmHg 182
